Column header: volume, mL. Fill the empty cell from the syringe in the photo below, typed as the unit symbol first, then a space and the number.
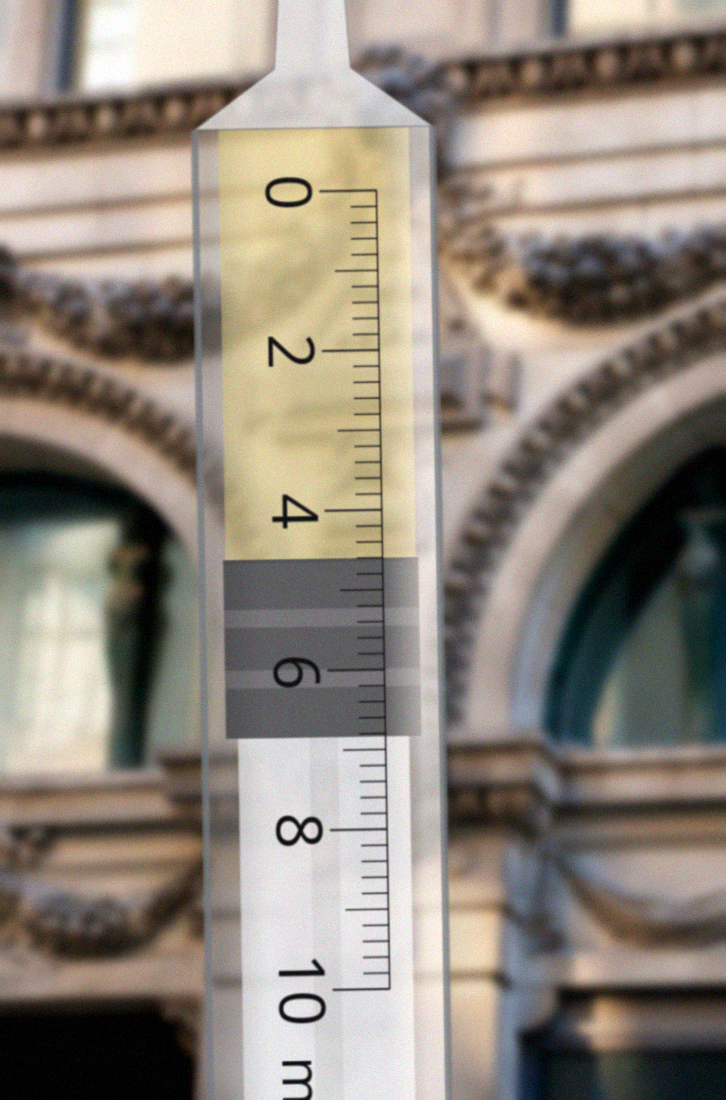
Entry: mL 4.6
